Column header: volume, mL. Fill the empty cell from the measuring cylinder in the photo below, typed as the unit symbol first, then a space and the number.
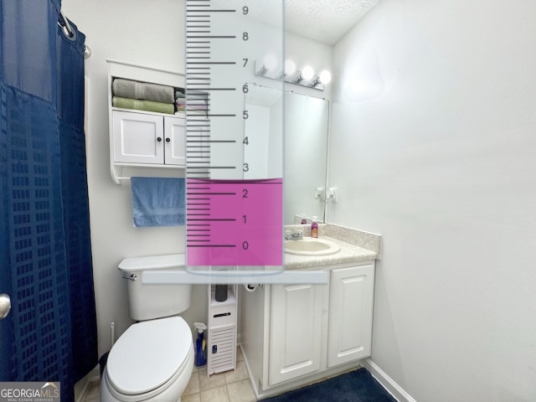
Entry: mL 2.4
